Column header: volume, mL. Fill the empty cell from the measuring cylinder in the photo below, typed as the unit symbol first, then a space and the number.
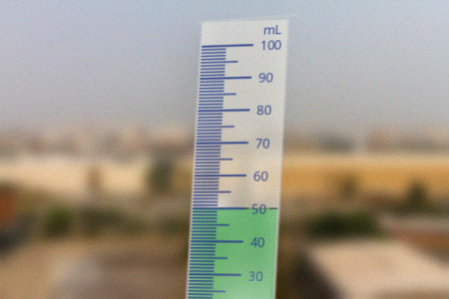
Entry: mL 50
